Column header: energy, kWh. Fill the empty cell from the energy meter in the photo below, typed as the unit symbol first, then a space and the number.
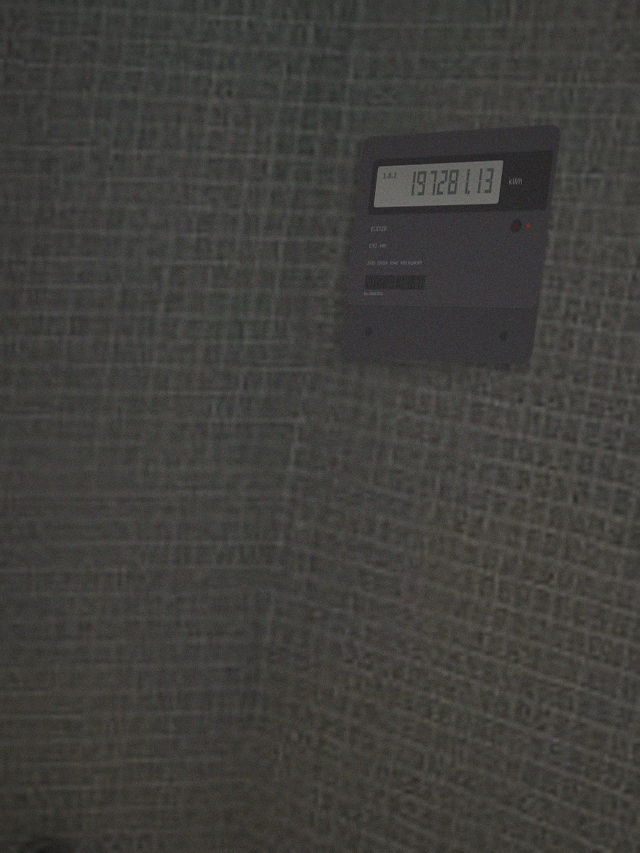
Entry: kWh 197281.13
